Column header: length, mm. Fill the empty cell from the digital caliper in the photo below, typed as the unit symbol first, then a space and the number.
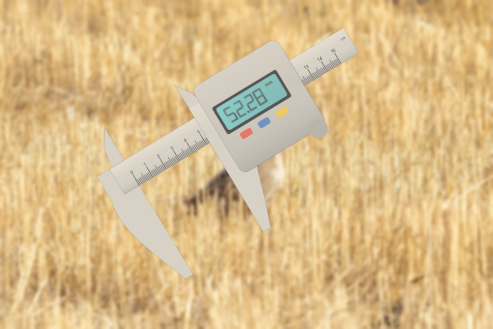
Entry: mm 52.28
